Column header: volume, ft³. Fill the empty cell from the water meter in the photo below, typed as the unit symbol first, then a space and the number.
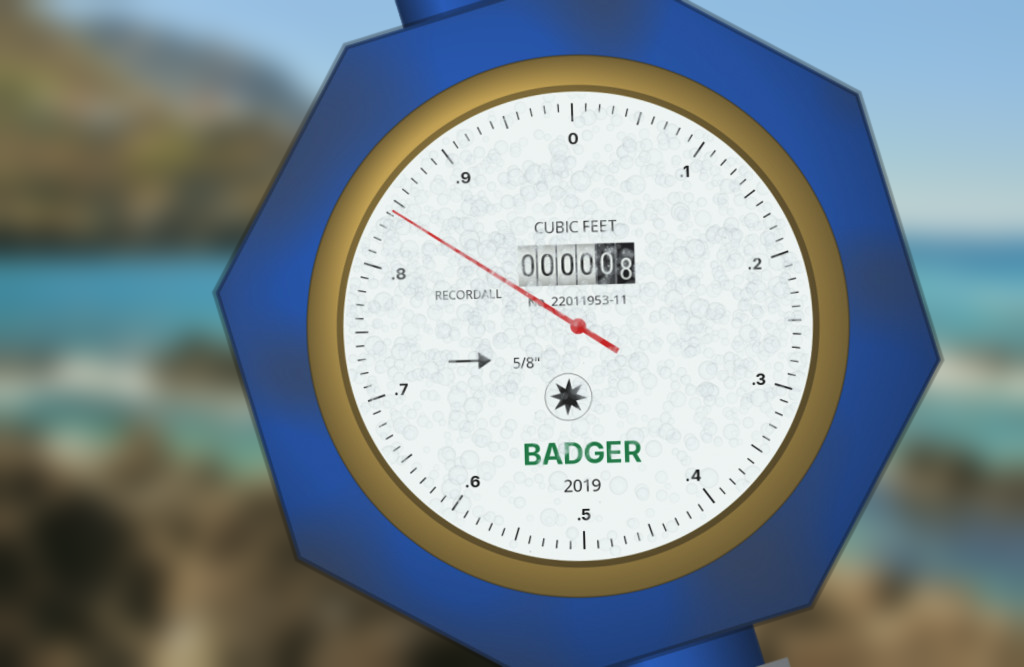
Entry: ft³ 7.84
